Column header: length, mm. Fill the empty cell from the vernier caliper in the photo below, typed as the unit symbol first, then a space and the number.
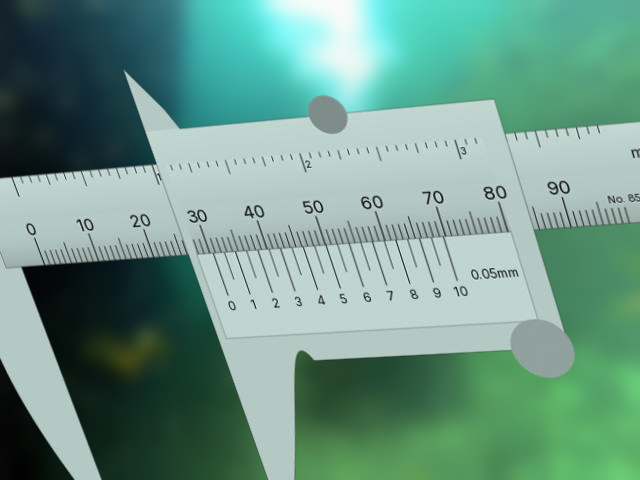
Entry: mm 30.6
